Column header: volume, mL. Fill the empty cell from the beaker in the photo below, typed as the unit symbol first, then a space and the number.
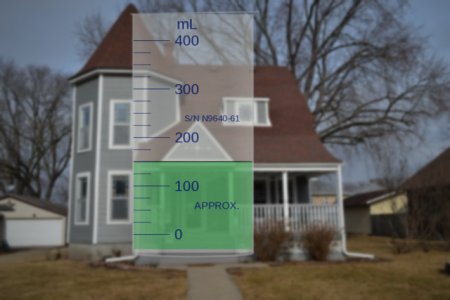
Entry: mL 150
